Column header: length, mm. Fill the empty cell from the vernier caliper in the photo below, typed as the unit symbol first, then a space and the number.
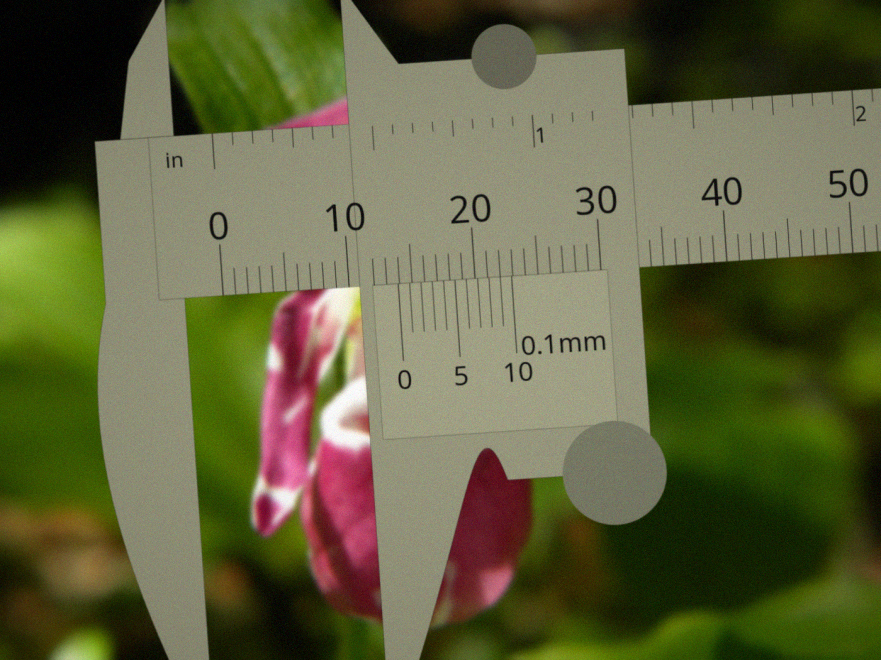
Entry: mm 13.9
